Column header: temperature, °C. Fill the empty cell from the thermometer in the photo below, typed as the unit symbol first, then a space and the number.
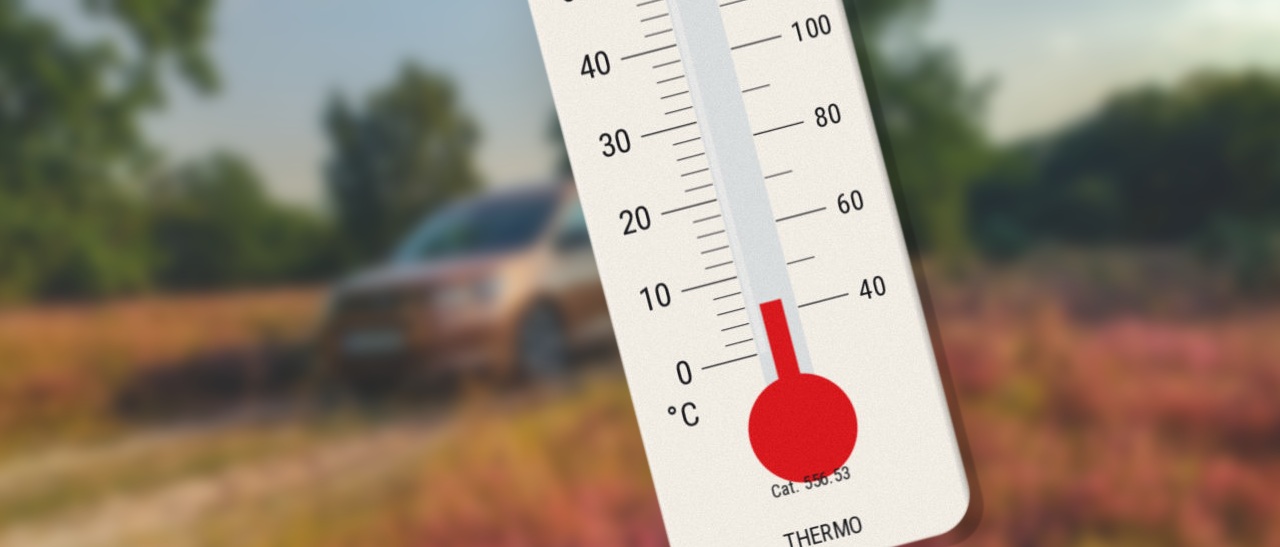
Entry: °C 6
